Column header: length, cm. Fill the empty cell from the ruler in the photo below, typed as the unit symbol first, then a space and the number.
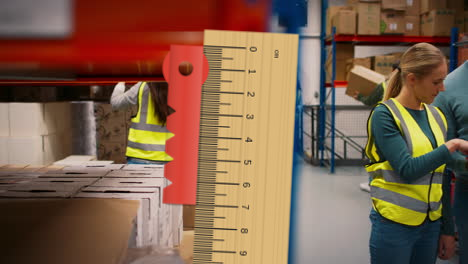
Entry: cm 7
